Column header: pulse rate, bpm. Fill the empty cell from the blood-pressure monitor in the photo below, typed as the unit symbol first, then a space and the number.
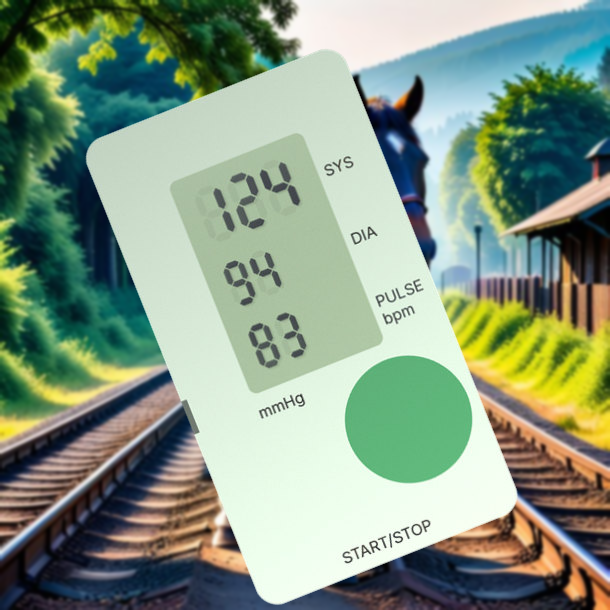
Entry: bpm 83
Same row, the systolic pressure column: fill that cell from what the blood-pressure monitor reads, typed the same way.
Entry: mmHg 124
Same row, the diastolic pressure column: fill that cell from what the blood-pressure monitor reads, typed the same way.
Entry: mmHg 94
